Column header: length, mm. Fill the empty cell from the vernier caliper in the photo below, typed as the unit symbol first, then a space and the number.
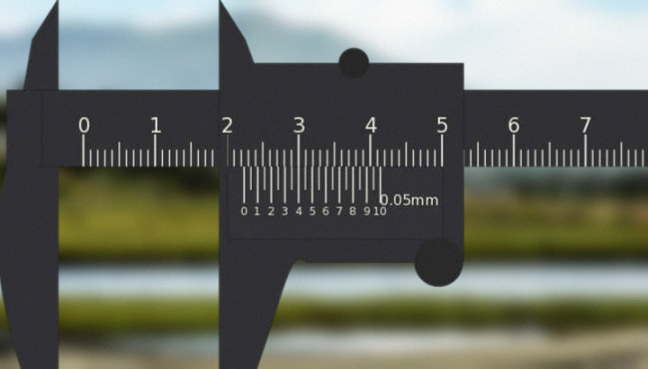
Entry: mm 22.4
